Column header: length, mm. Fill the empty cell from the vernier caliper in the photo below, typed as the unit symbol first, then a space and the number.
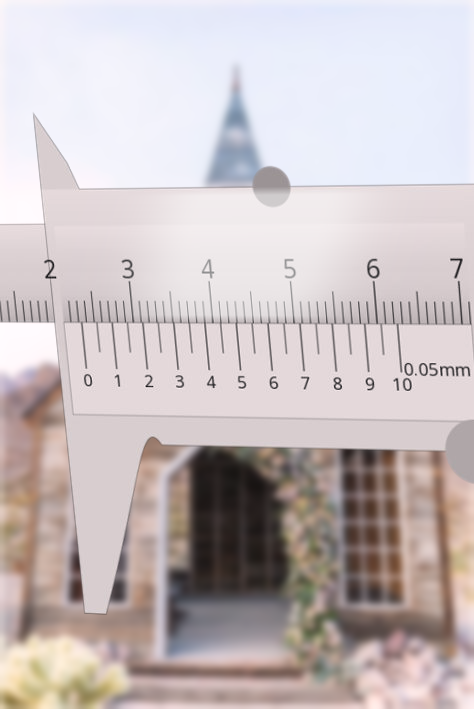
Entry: mm 23.4
